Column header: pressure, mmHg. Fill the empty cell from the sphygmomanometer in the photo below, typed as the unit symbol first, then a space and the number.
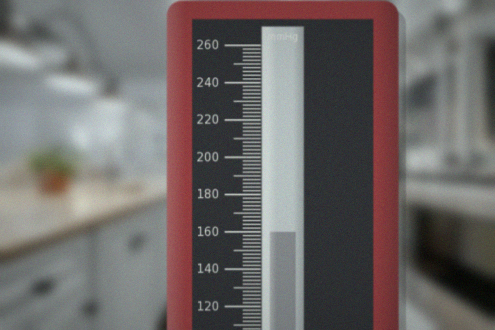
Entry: mmHg 160
